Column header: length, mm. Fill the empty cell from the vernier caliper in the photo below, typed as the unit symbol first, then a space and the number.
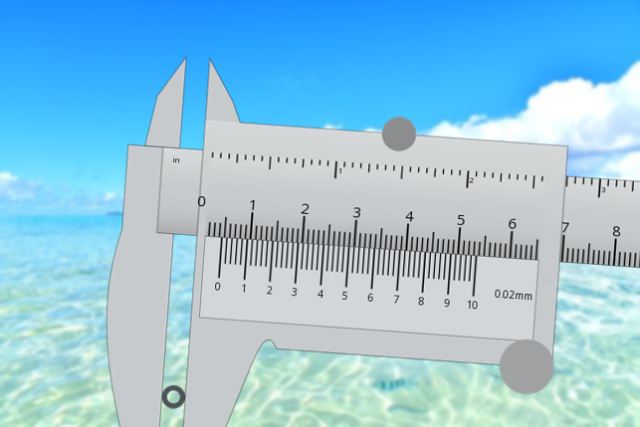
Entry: mm 4.5
